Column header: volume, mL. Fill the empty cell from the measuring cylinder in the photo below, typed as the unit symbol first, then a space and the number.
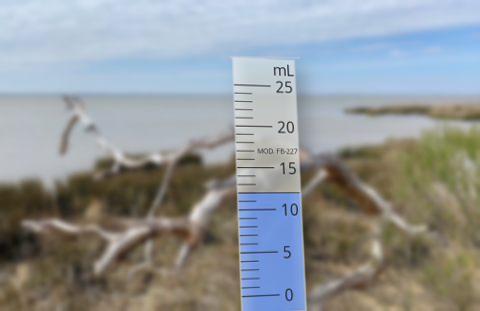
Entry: mL 12
